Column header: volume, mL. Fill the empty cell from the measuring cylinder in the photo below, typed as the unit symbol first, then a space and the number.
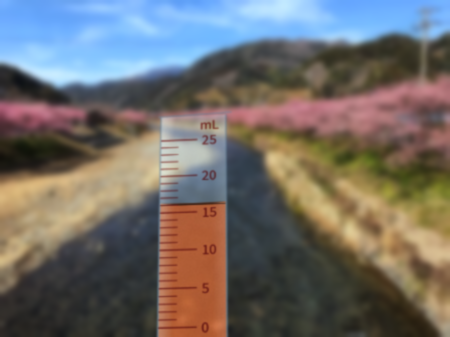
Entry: mL 16
